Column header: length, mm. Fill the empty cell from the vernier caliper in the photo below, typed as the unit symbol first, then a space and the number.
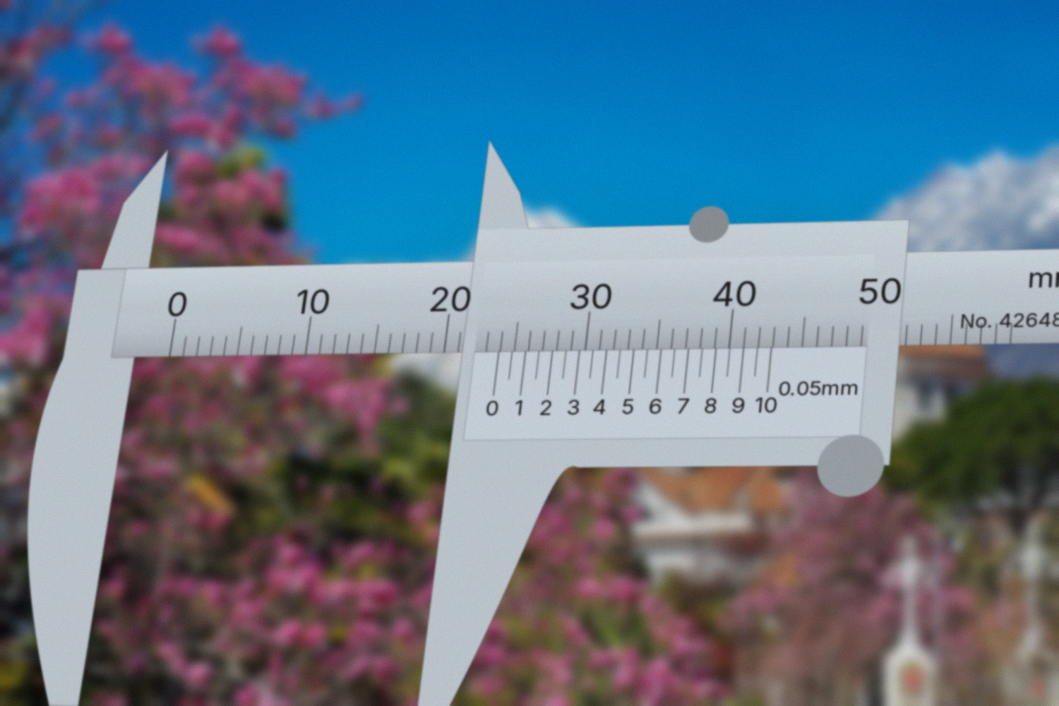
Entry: mm 23.9
